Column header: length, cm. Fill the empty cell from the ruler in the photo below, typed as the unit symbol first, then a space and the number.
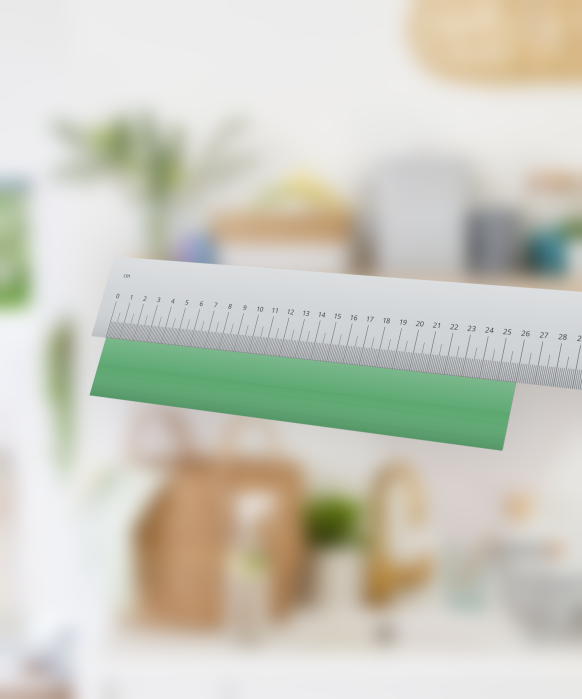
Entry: cm 26
